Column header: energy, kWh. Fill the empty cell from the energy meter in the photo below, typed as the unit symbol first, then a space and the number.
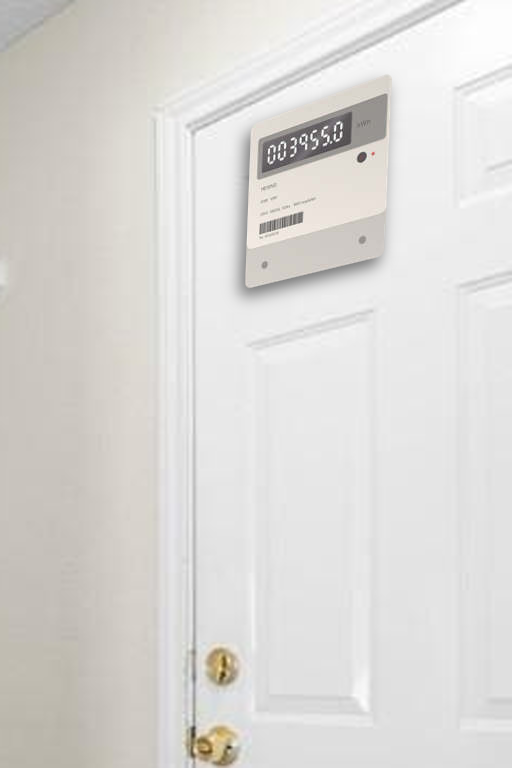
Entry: kWh 3955.0
